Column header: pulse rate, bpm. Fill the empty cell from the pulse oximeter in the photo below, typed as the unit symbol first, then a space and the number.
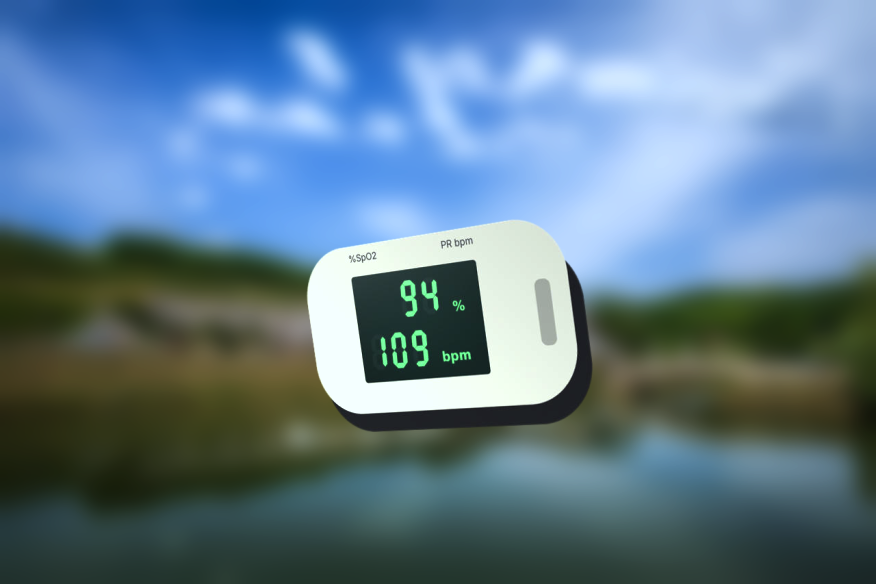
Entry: bpm 109
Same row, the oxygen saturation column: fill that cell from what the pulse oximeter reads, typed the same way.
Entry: % 94
